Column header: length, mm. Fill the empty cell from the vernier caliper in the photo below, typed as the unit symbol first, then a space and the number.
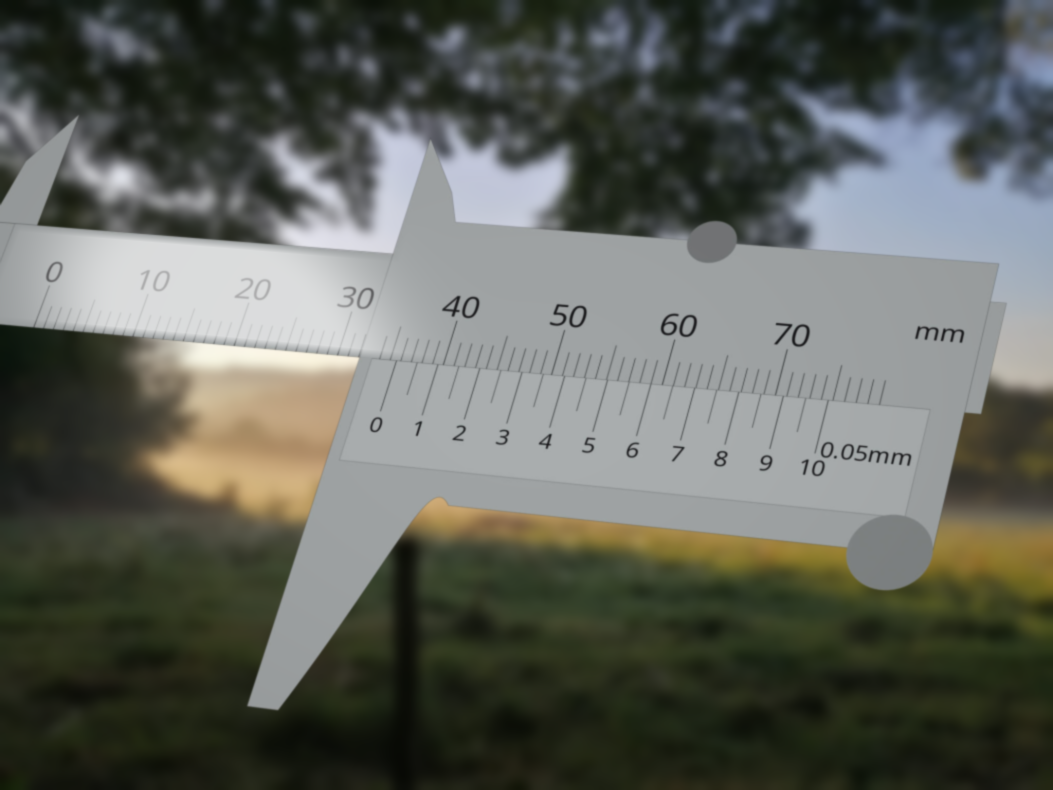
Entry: mm 35.6
